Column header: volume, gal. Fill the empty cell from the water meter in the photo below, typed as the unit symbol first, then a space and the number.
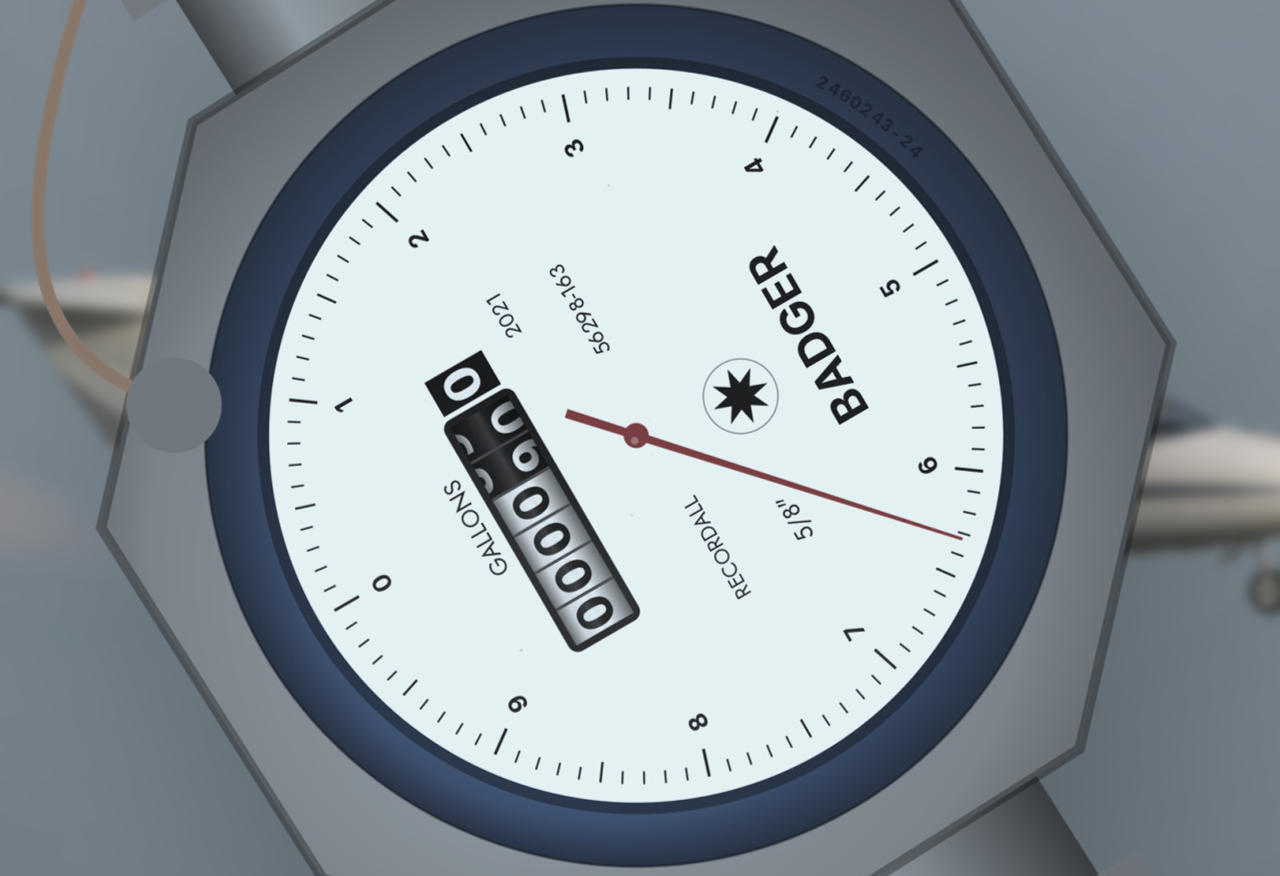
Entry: gal 896.3
